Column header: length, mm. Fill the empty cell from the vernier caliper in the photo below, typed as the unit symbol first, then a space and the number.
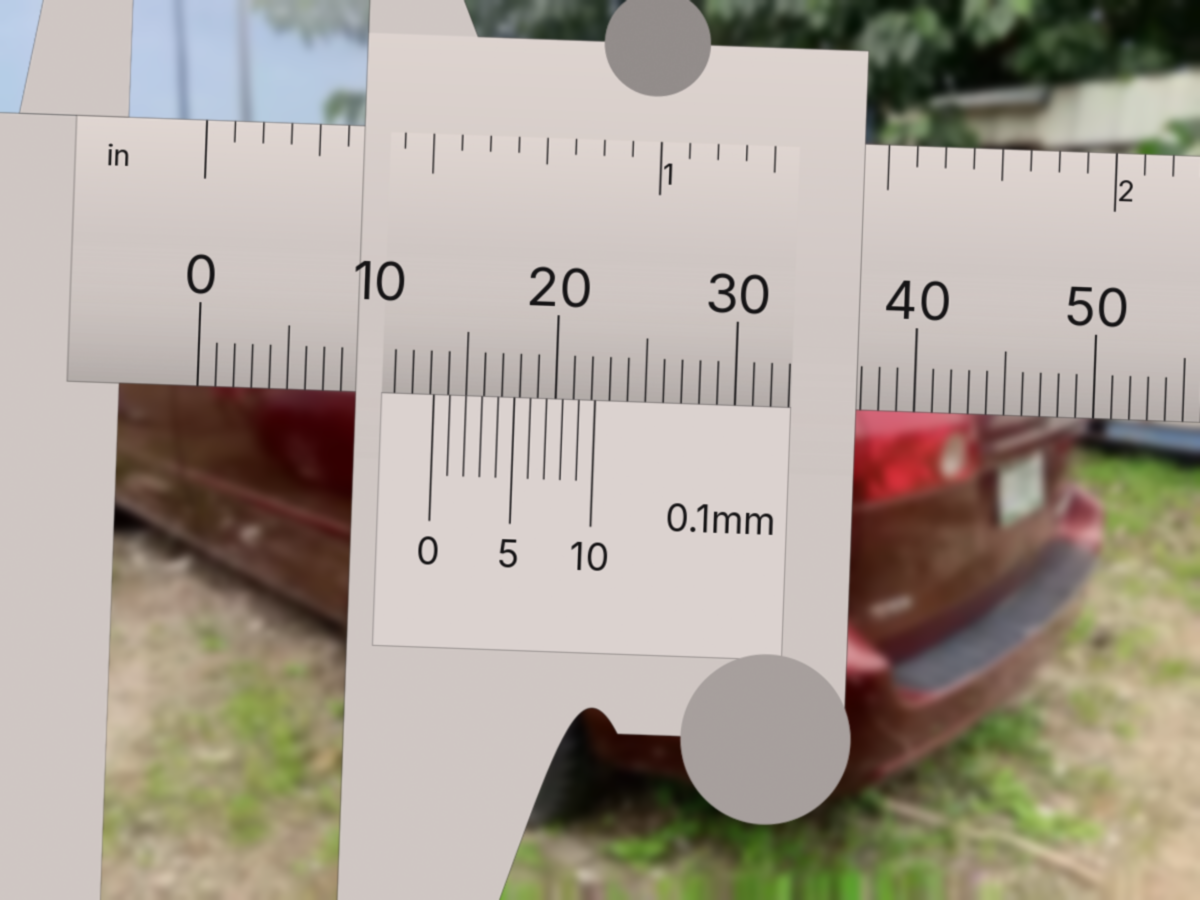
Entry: mm 13.2
